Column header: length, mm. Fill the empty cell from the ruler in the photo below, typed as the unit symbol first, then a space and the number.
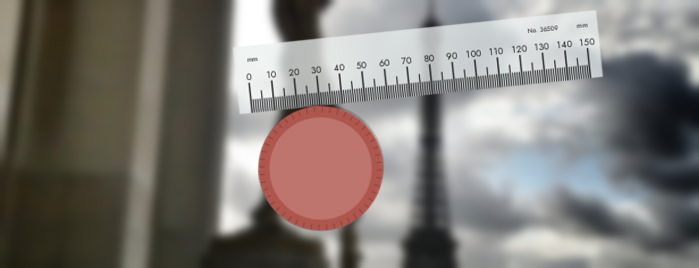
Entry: mm 55
